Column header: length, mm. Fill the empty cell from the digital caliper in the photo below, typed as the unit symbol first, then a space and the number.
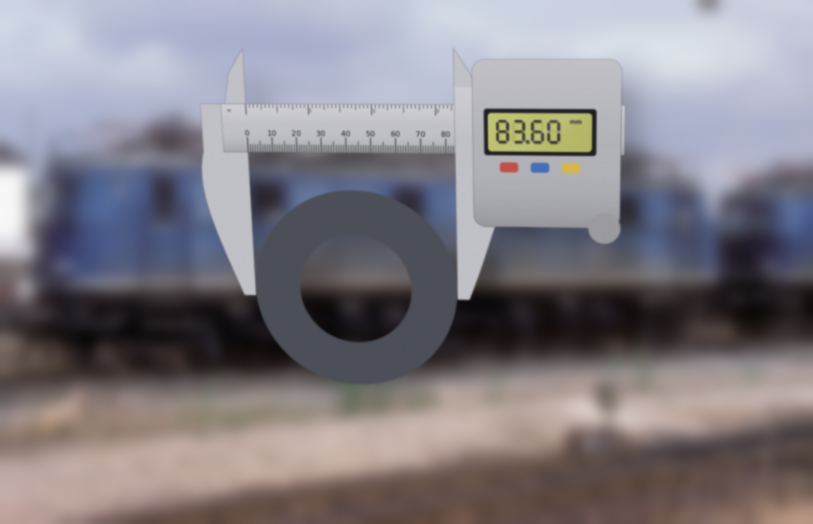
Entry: mm 83.60
